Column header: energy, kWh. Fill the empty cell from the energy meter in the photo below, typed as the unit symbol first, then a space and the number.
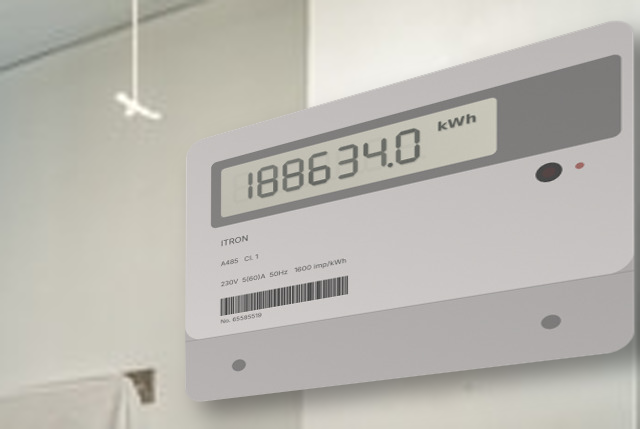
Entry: kWh 188634.0
